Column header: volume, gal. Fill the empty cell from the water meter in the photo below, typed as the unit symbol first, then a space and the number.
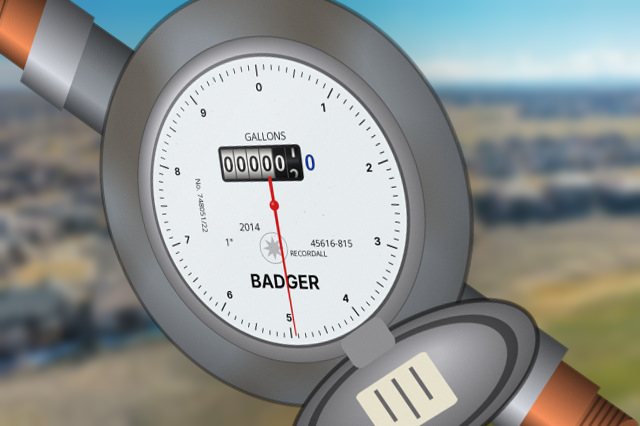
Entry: gal 14.9
